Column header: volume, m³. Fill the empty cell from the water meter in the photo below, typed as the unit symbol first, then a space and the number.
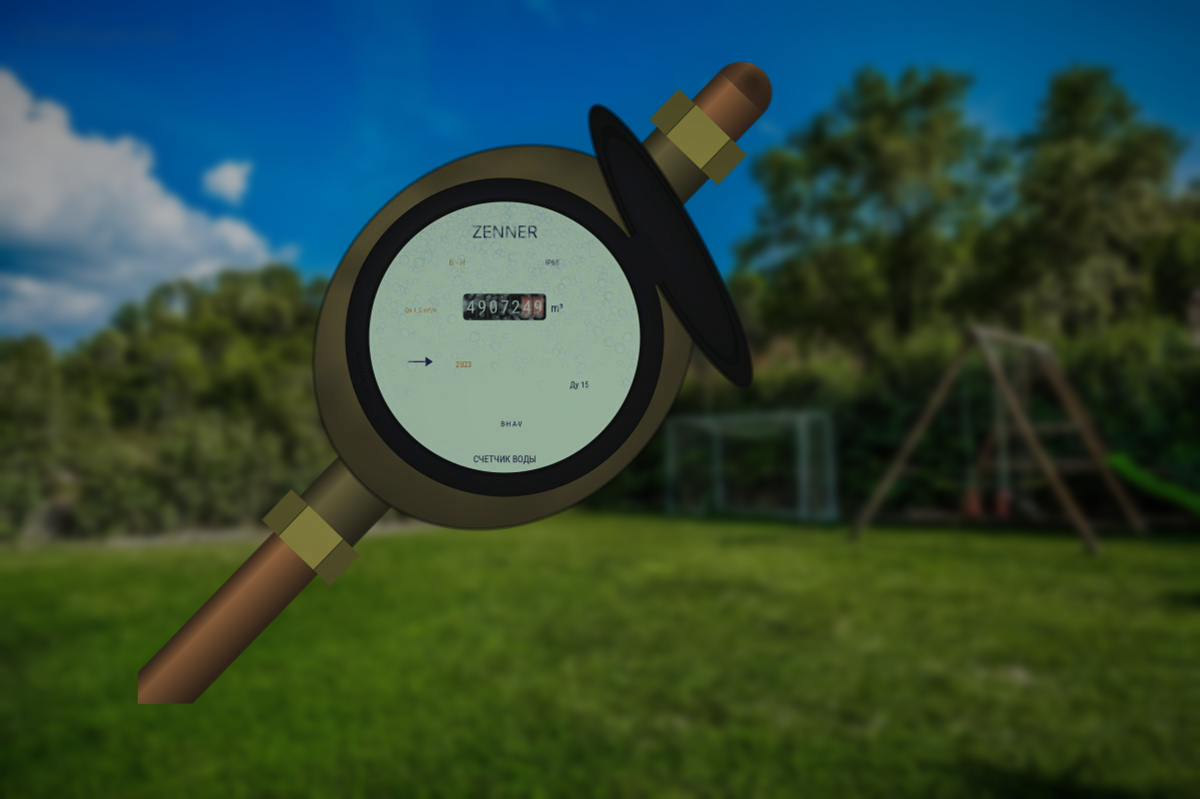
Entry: m³ 49072.49
